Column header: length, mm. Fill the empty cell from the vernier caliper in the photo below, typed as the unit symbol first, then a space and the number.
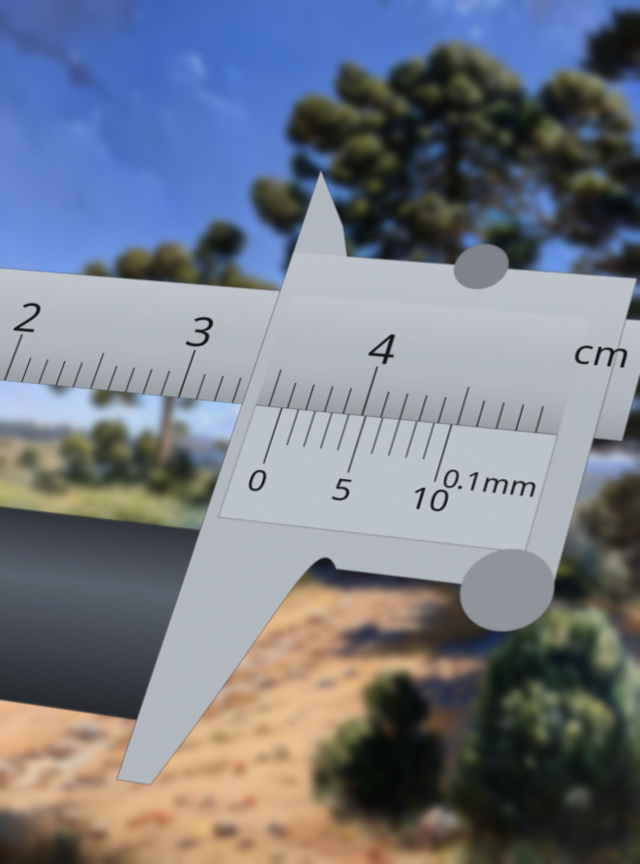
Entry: mm 35.7
